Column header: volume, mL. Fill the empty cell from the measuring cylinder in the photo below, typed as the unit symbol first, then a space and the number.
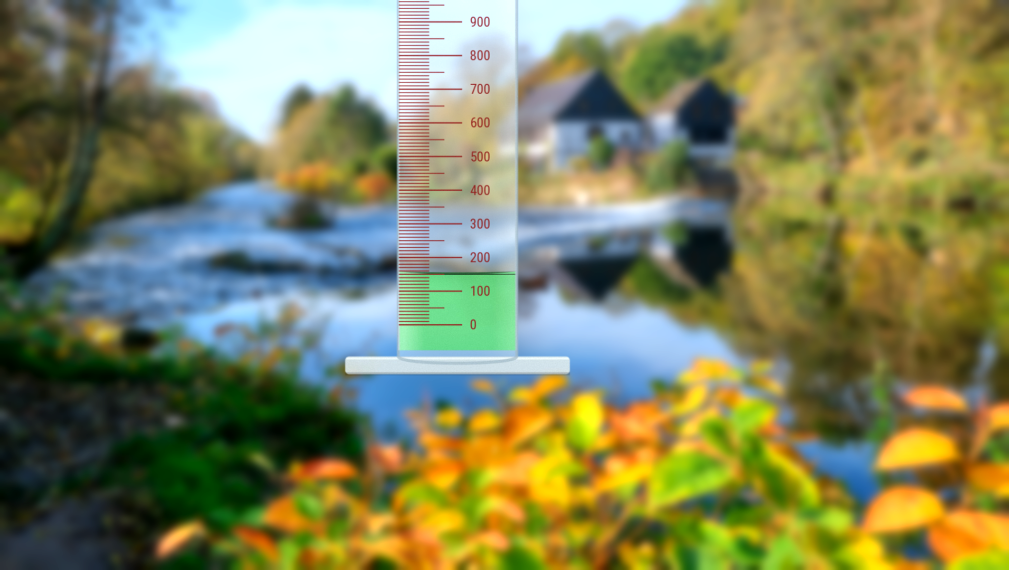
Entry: mL 150
